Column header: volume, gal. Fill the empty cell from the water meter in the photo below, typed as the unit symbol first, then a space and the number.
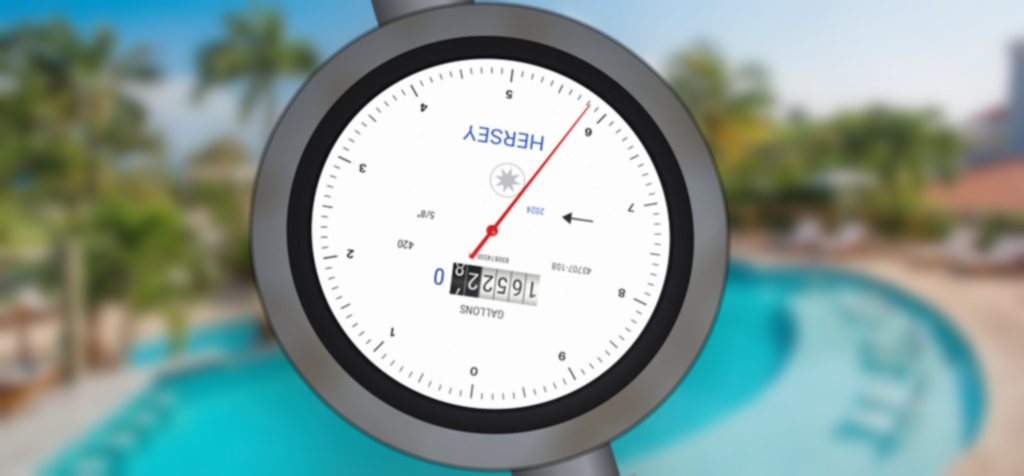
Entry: gal 1652275.8
